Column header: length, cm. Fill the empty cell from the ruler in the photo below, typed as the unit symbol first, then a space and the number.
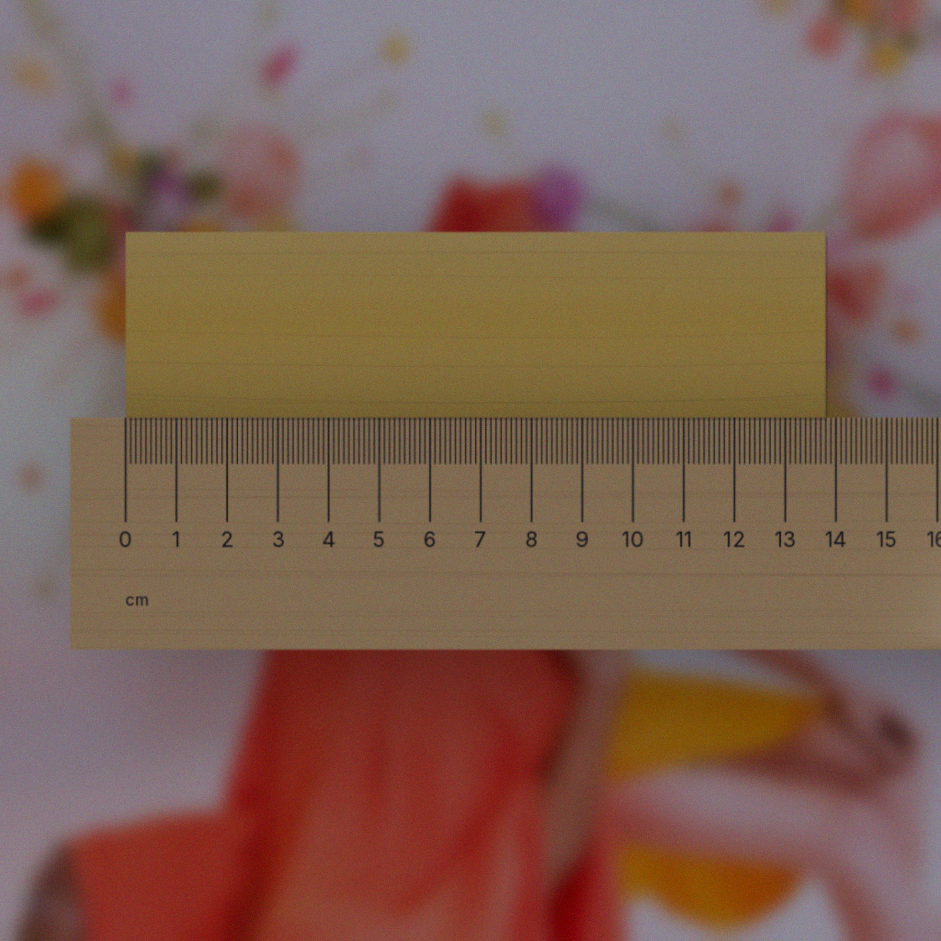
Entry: cm 13.8
